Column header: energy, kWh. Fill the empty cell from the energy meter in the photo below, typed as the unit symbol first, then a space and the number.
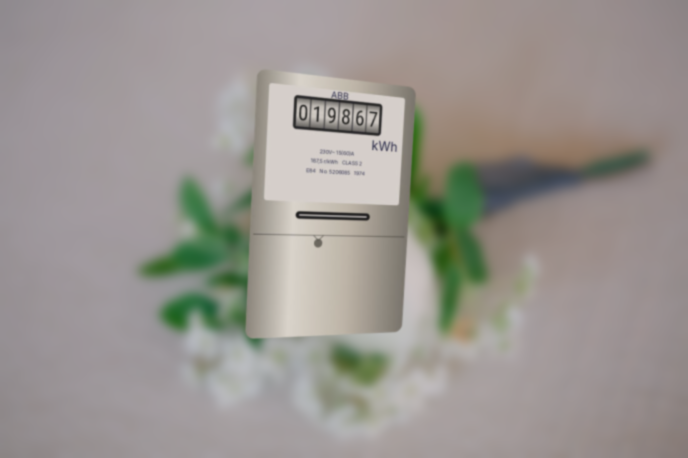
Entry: kWh 19867
